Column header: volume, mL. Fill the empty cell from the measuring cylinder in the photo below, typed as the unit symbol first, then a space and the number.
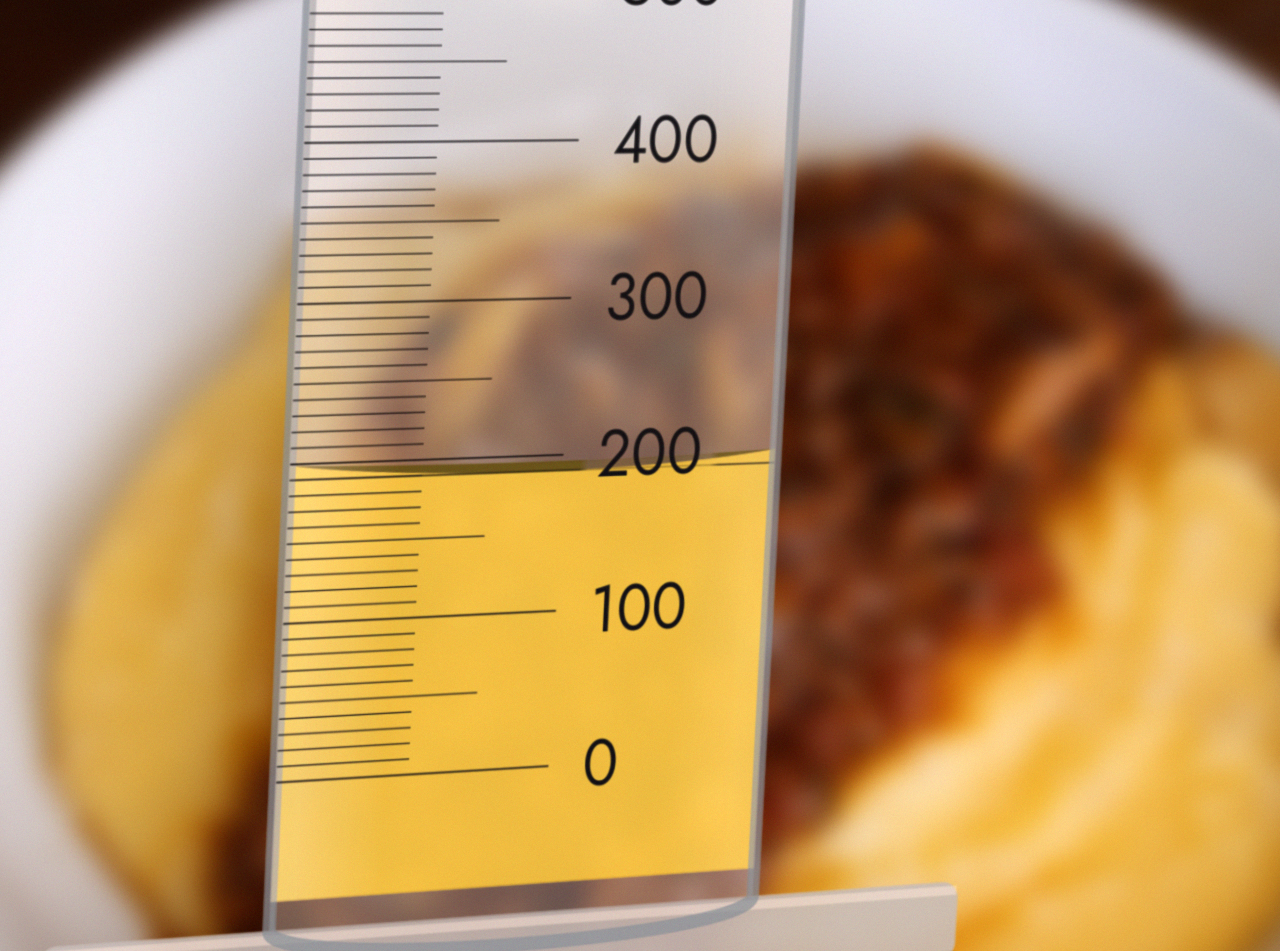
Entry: mL 190
